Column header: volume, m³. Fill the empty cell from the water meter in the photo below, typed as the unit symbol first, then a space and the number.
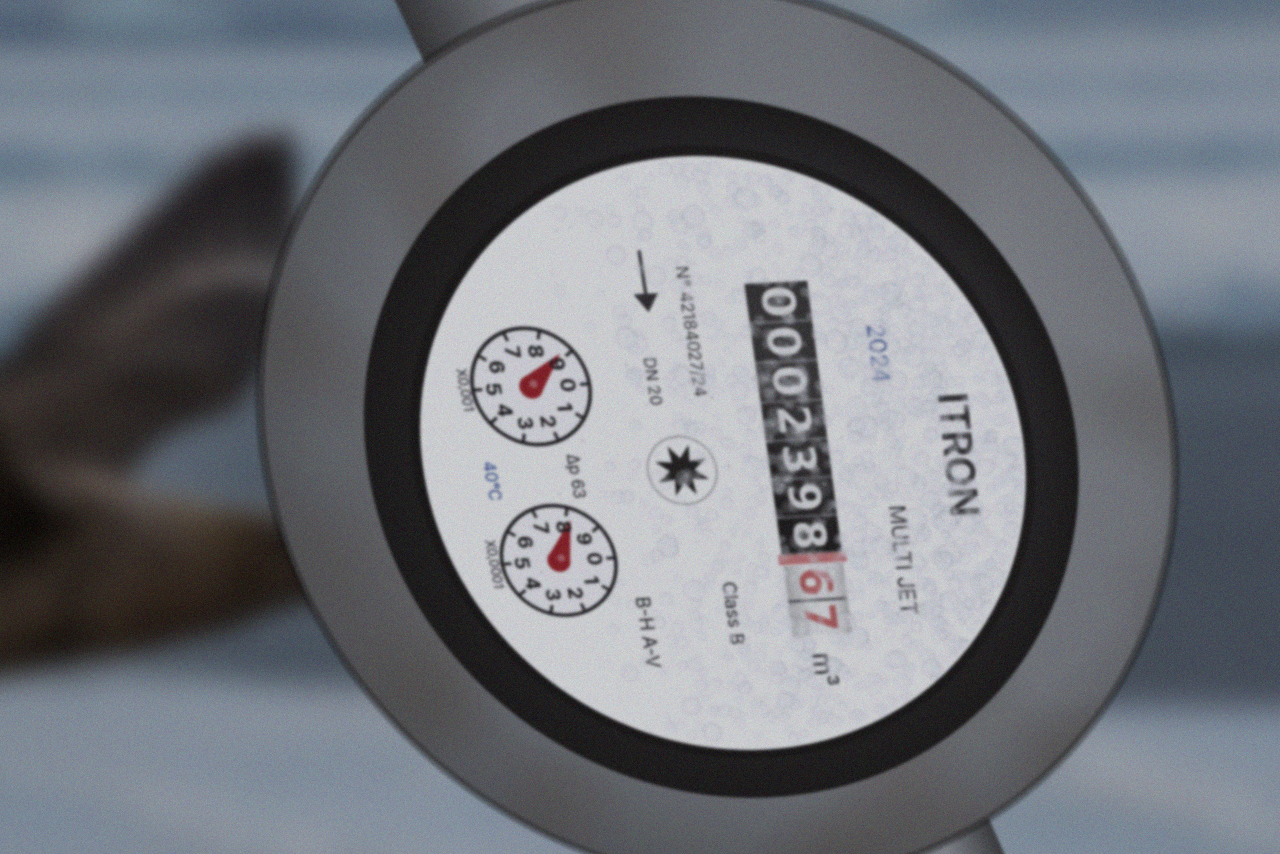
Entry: m³ 2398.6788
